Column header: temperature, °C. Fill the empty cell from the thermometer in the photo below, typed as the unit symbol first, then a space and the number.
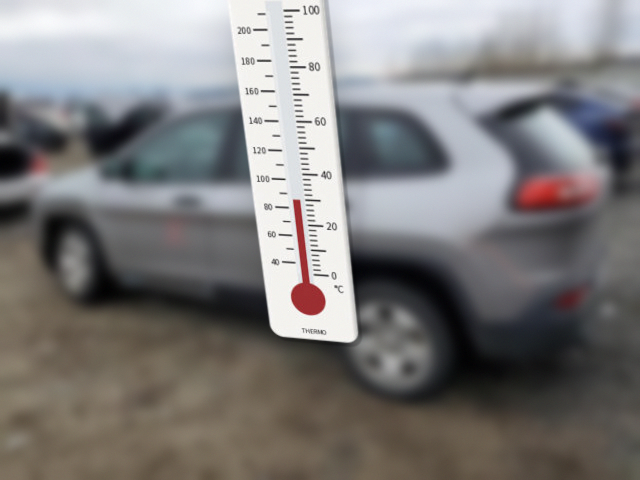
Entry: °C 30
